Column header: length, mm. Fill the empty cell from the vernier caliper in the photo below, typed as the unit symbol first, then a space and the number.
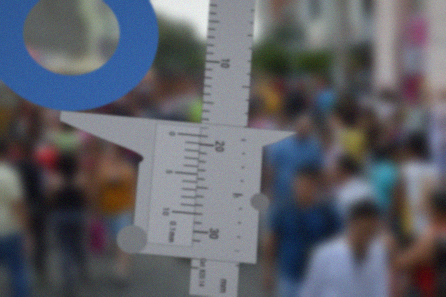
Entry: mm 19.0
